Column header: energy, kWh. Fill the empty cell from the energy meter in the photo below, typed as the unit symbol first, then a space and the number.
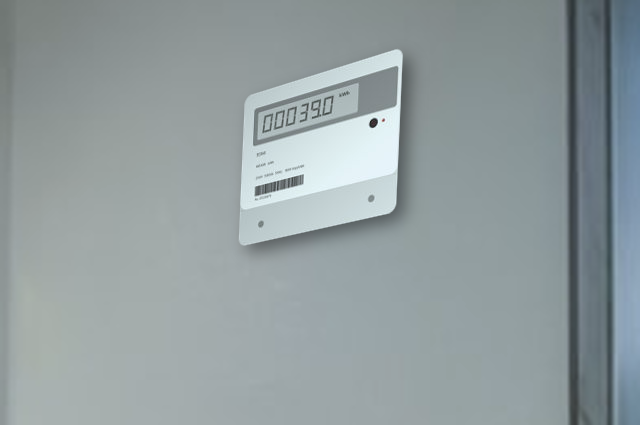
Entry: kWh 39.0
